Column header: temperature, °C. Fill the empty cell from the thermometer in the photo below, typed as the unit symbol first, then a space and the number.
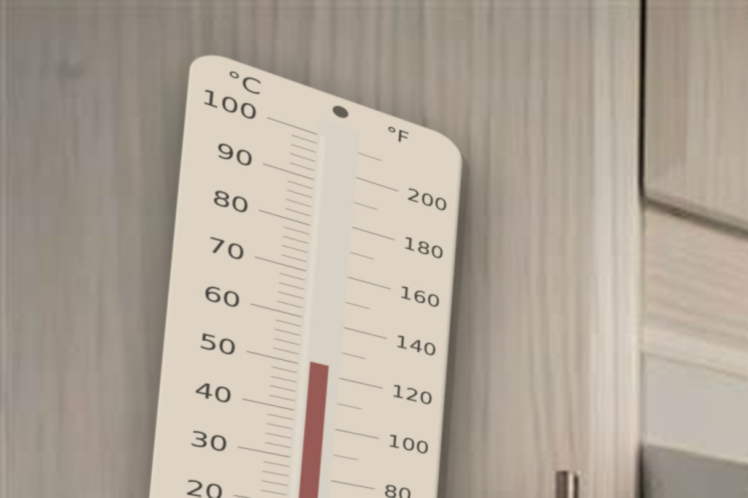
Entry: °C 51
